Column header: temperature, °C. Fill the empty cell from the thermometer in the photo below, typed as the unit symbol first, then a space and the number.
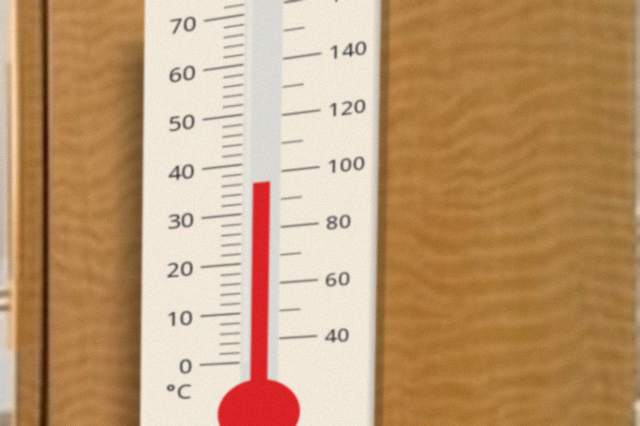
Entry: °C 36
